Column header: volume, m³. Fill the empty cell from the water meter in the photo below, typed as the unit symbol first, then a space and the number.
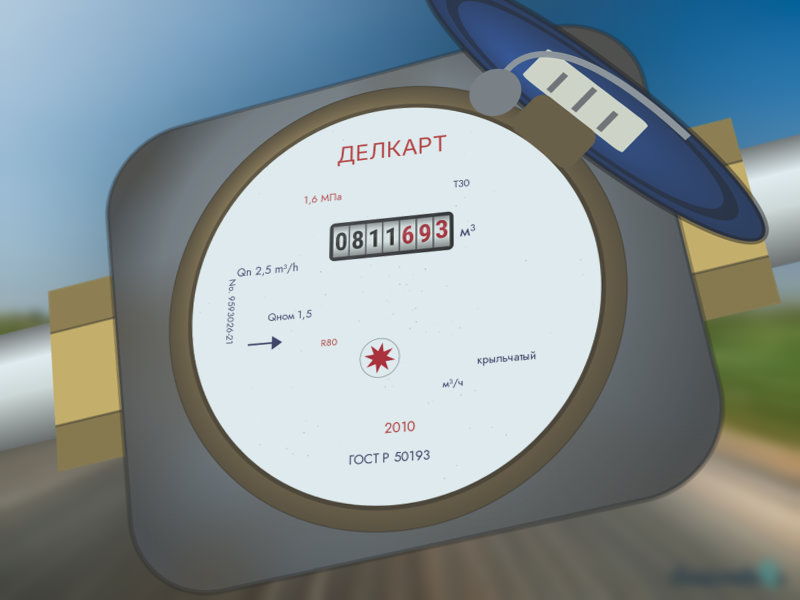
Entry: m³ 811.693
